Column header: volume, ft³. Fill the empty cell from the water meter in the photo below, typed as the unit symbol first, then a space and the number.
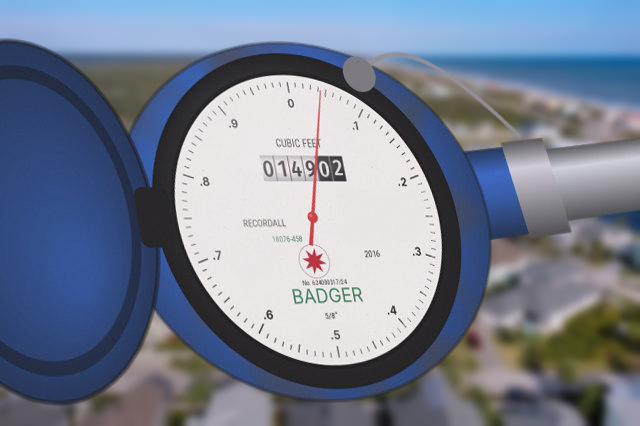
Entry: ft³ 14902.04
